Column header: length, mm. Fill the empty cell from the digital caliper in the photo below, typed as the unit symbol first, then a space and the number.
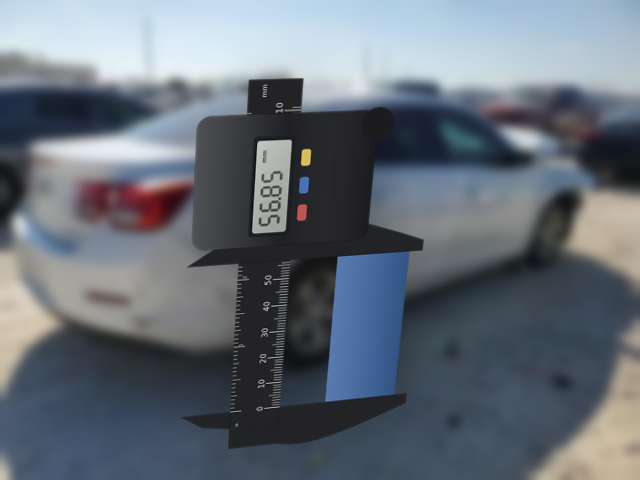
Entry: mm 56.85
